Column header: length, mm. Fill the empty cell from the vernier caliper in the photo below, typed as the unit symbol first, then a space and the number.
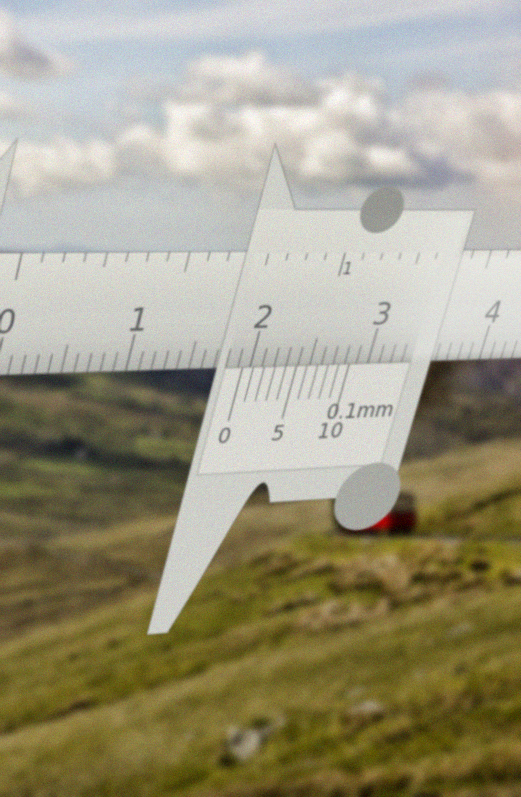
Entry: mm 19.4
